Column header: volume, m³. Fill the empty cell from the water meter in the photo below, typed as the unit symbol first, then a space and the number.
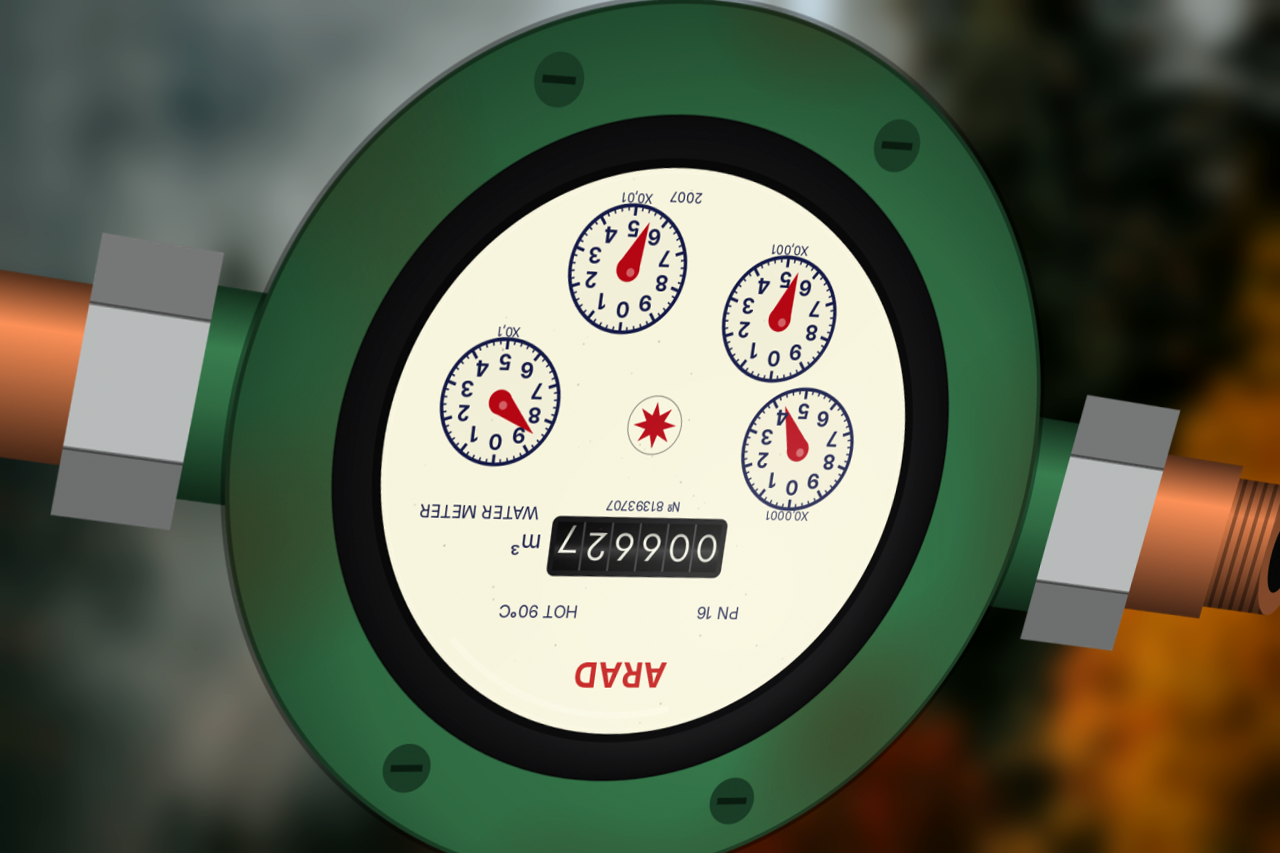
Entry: m³ 6626.8554
